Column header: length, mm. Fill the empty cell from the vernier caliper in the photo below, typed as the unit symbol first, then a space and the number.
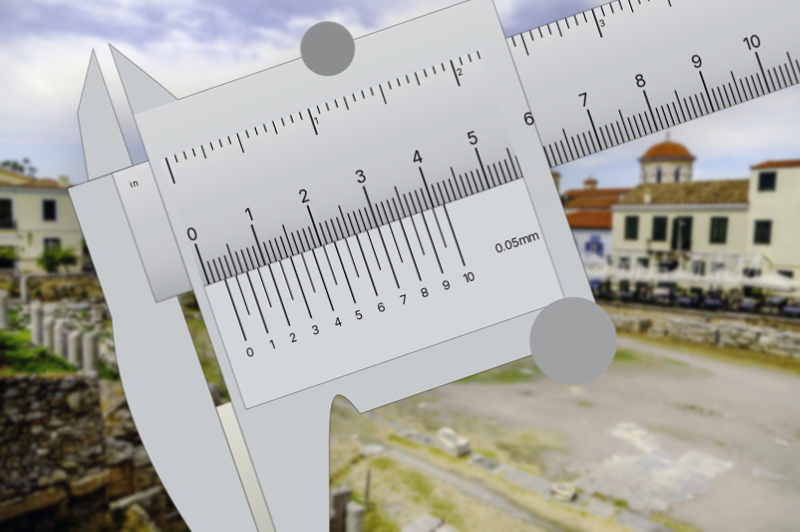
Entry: mm 2.8
